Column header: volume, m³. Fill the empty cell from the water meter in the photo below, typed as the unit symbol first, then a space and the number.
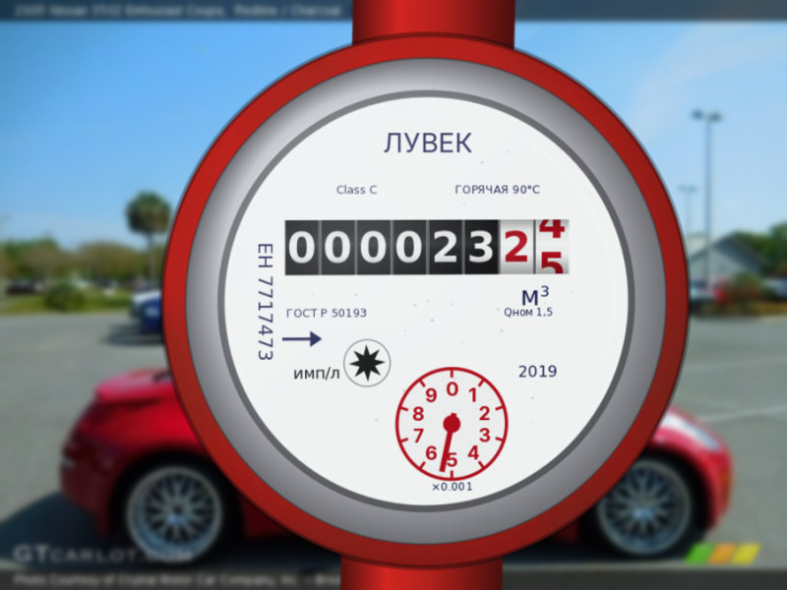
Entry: m³ 23.245
